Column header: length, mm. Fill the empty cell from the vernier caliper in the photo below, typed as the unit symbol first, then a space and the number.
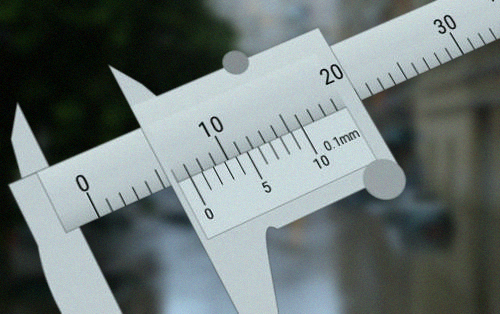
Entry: mm 7.0
